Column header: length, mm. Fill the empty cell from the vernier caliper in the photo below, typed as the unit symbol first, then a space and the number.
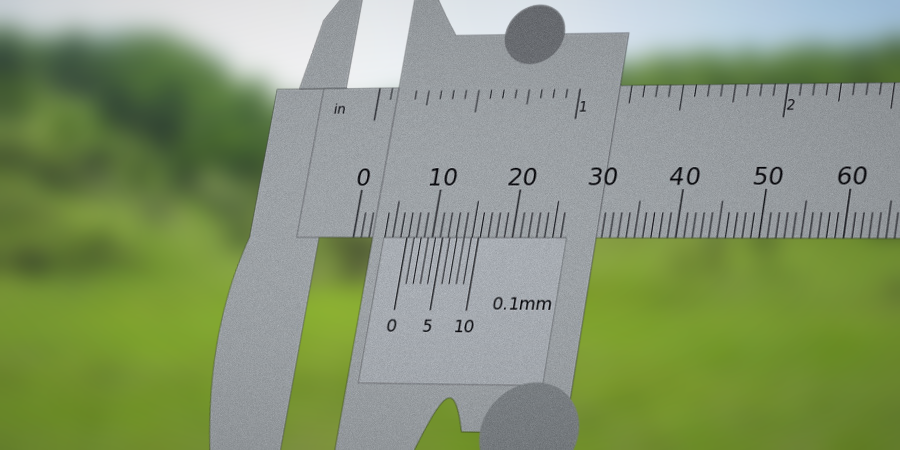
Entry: mm 6.8
